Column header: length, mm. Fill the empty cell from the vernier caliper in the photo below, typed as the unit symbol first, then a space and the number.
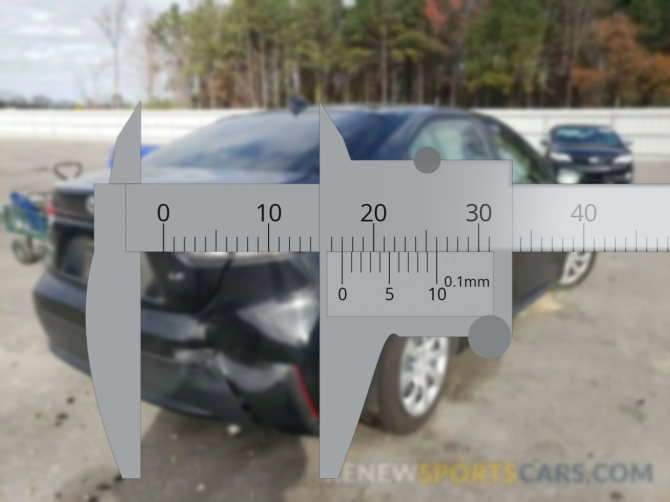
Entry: mm 17.0
